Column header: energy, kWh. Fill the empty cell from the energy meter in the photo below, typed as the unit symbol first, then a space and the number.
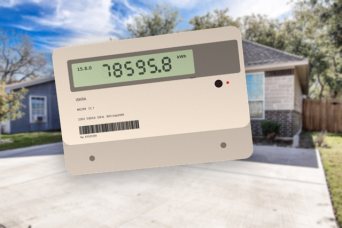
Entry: kWh 78595.8
